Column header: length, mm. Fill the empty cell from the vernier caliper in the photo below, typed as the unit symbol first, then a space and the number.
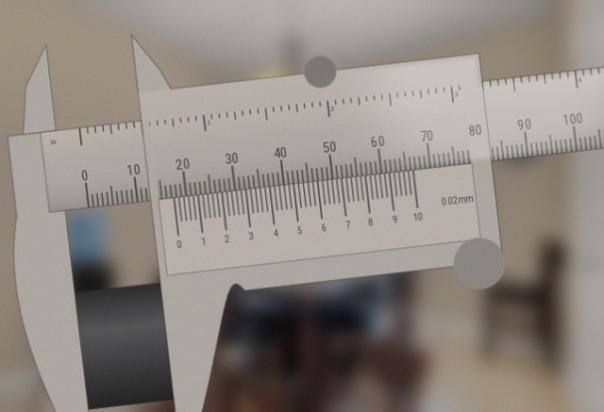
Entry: mm 17.5
